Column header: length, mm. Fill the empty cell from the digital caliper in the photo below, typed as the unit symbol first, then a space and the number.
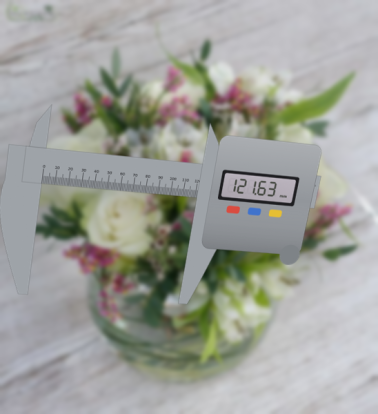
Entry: mm 121.63
